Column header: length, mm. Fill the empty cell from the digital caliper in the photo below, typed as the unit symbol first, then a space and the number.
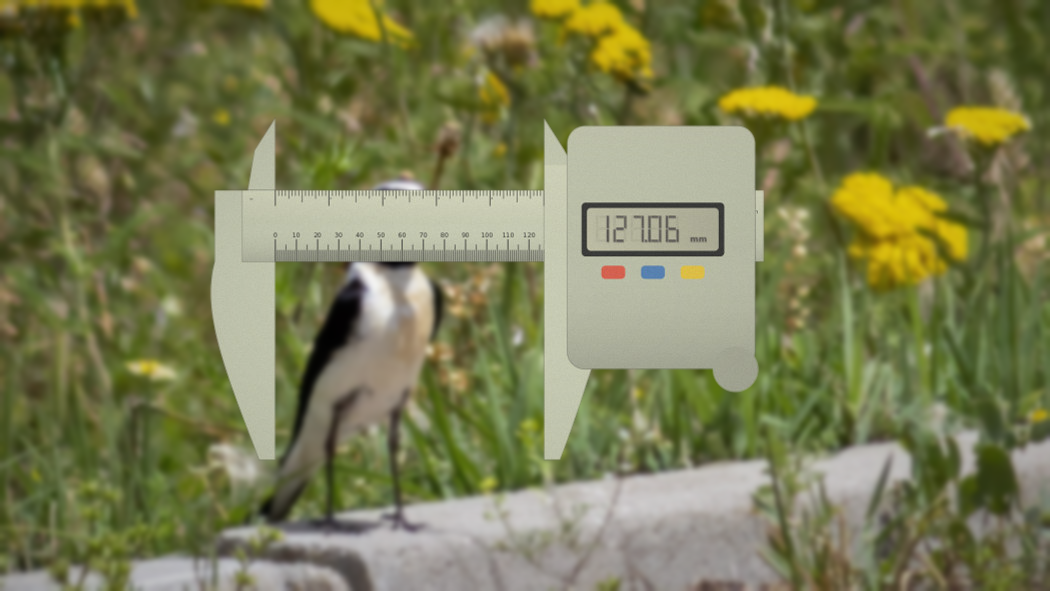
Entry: mm 127.06
